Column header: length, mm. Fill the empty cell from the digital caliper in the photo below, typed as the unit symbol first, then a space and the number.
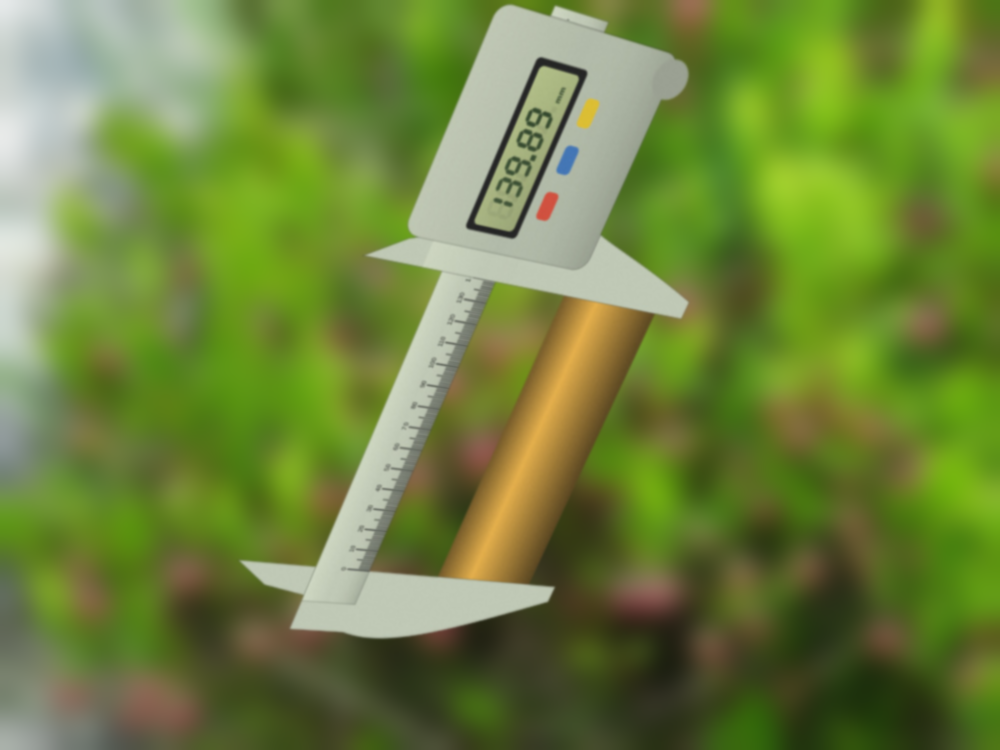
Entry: mm 139.89
